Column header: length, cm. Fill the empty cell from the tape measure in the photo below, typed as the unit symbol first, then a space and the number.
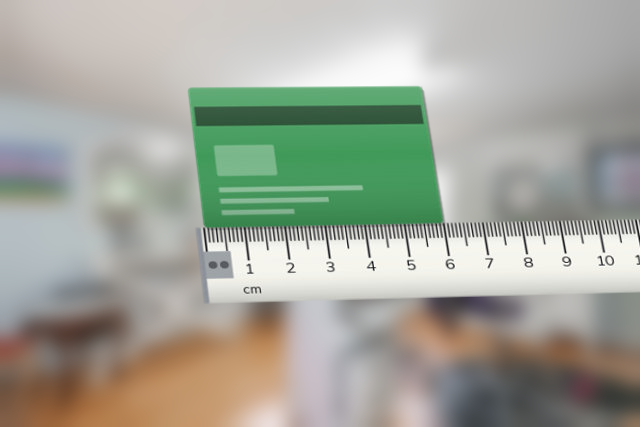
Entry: cm 6
